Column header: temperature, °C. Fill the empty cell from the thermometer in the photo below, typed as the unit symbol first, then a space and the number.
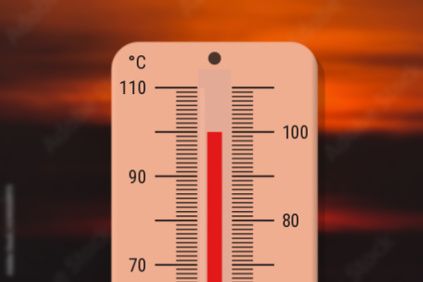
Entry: °C 100
